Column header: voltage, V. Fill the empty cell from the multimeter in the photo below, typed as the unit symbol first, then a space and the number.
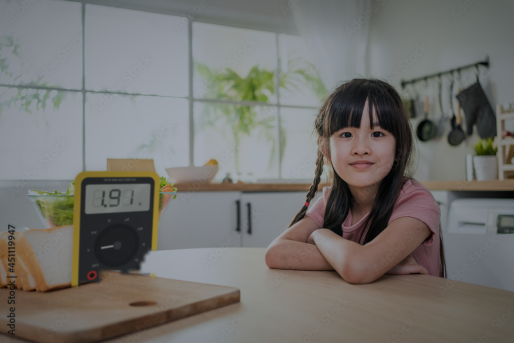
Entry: V 1.91
